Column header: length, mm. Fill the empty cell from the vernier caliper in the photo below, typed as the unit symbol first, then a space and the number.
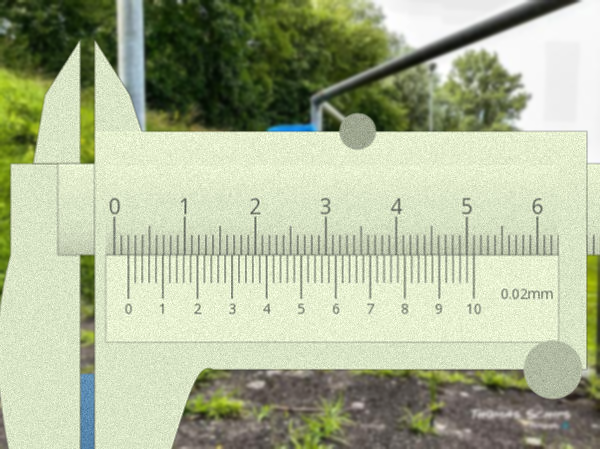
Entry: mm 2.0
